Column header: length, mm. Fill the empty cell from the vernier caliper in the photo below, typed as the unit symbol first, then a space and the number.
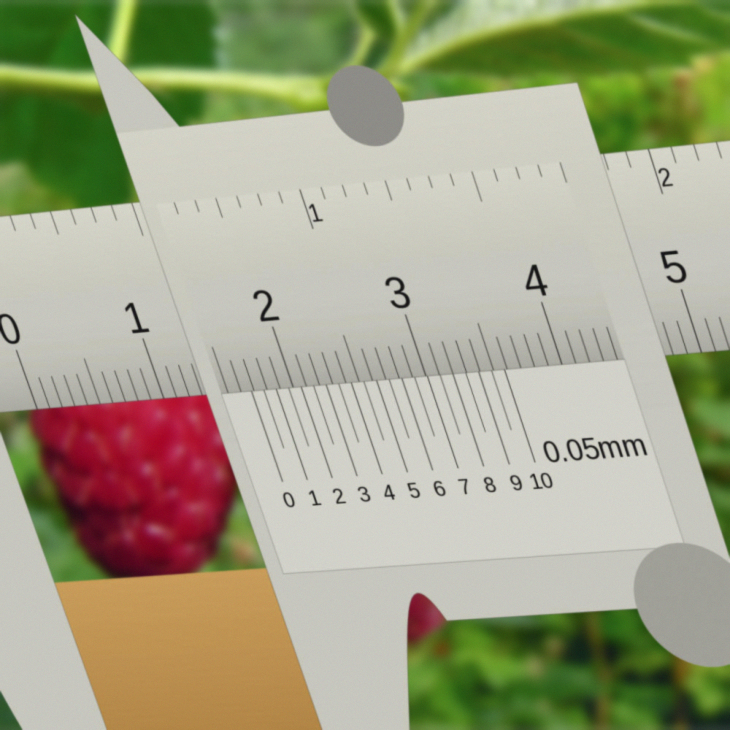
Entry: mm 16.8
